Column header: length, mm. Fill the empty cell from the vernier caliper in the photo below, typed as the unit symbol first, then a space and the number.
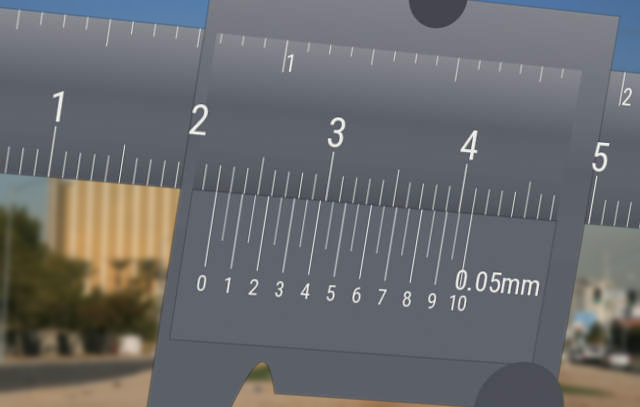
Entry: mm 22.0
